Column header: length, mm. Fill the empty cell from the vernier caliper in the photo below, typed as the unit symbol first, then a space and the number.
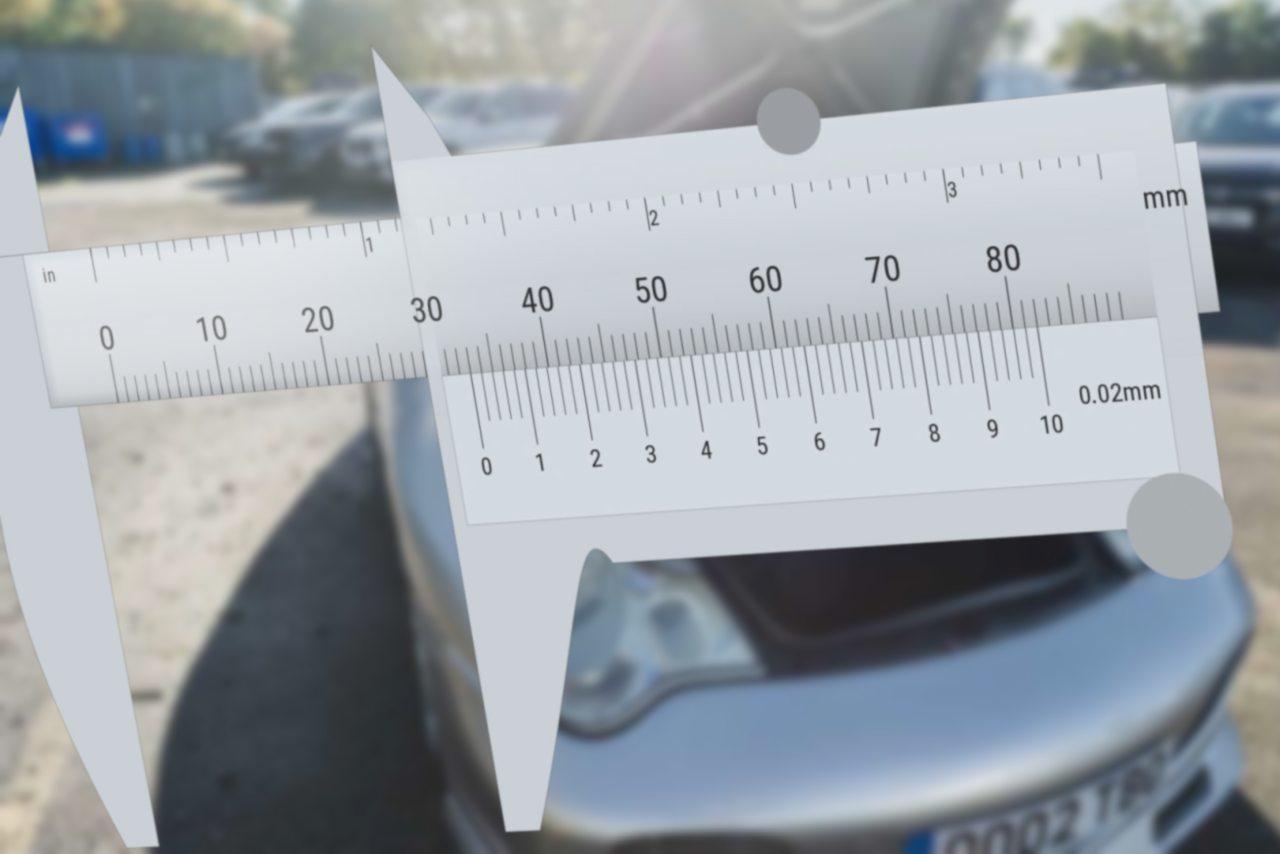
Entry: mm 33.0
